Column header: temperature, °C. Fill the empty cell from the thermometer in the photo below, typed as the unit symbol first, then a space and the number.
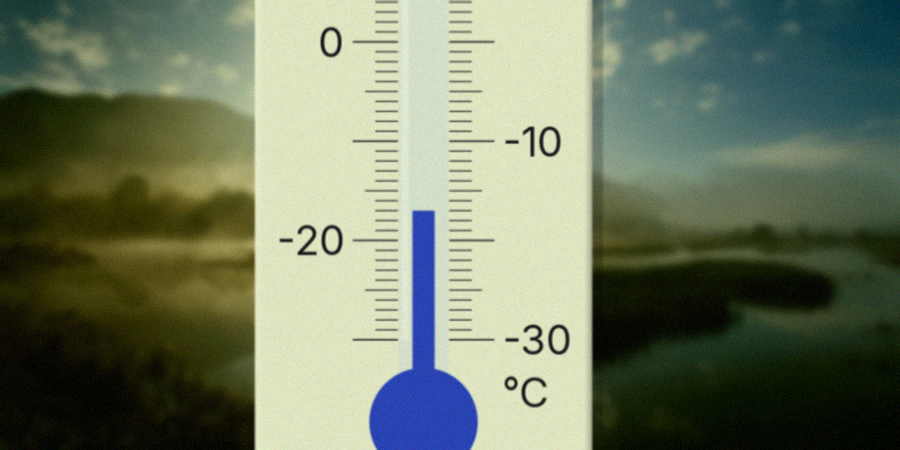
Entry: °C -17
